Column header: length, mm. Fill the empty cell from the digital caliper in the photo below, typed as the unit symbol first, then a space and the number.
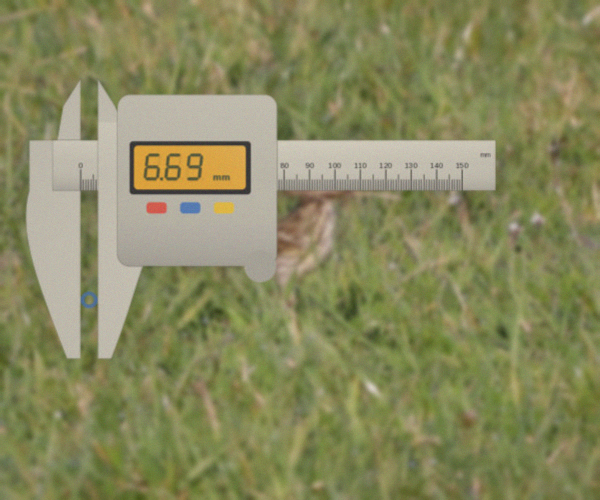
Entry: mm 6.69
